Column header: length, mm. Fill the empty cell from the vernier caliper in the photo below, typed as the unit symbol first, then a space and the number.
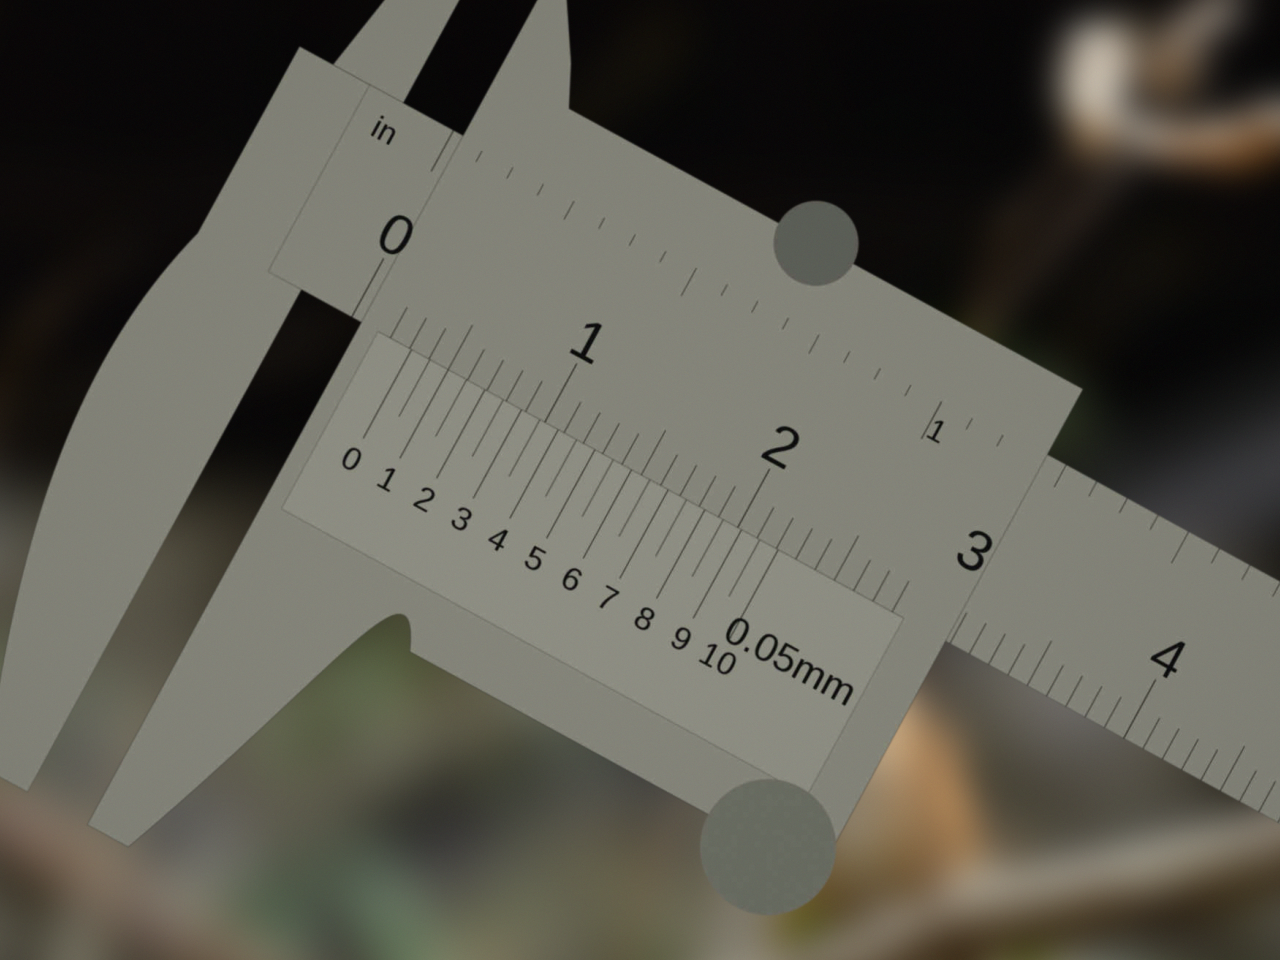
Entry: mm 3.1
